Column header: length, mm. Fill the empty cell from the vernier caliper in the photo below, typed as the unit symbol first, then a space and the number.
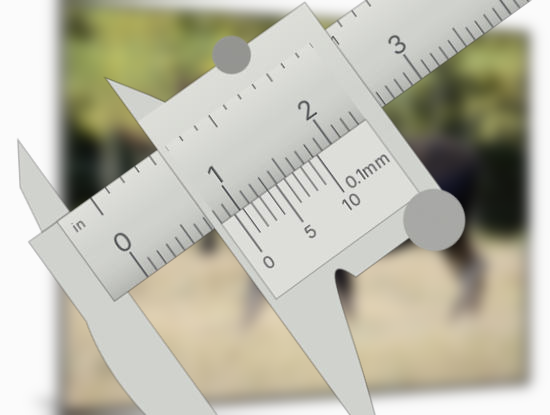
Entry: mm 9.4
